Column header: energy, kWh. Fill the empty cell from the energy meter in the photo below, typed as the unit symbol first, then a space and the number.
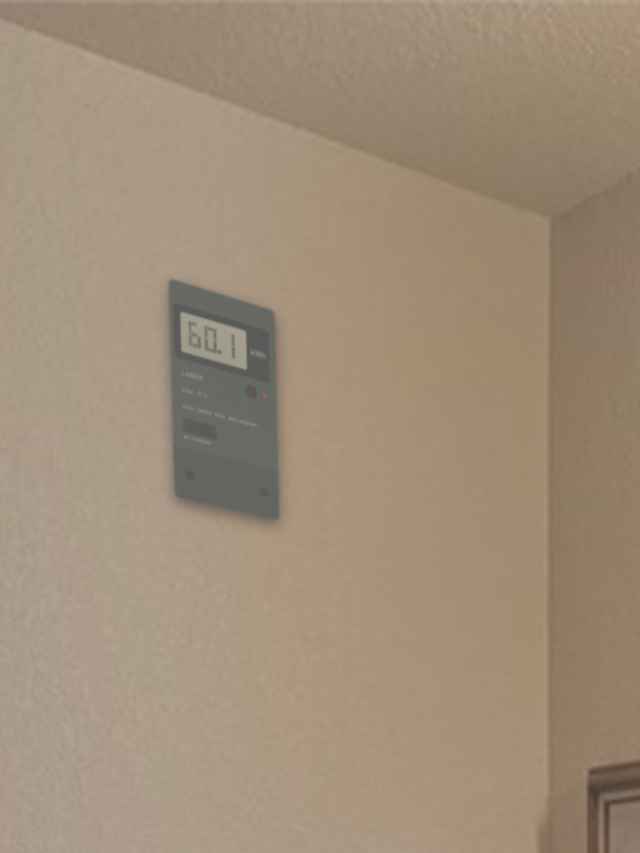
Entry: kWh 60.1
